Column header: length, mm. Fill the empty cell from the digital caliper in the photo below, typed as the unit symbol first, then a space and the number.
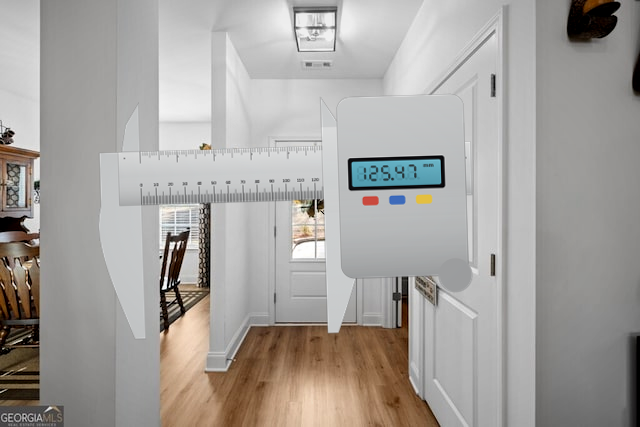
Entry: mm 125.47
